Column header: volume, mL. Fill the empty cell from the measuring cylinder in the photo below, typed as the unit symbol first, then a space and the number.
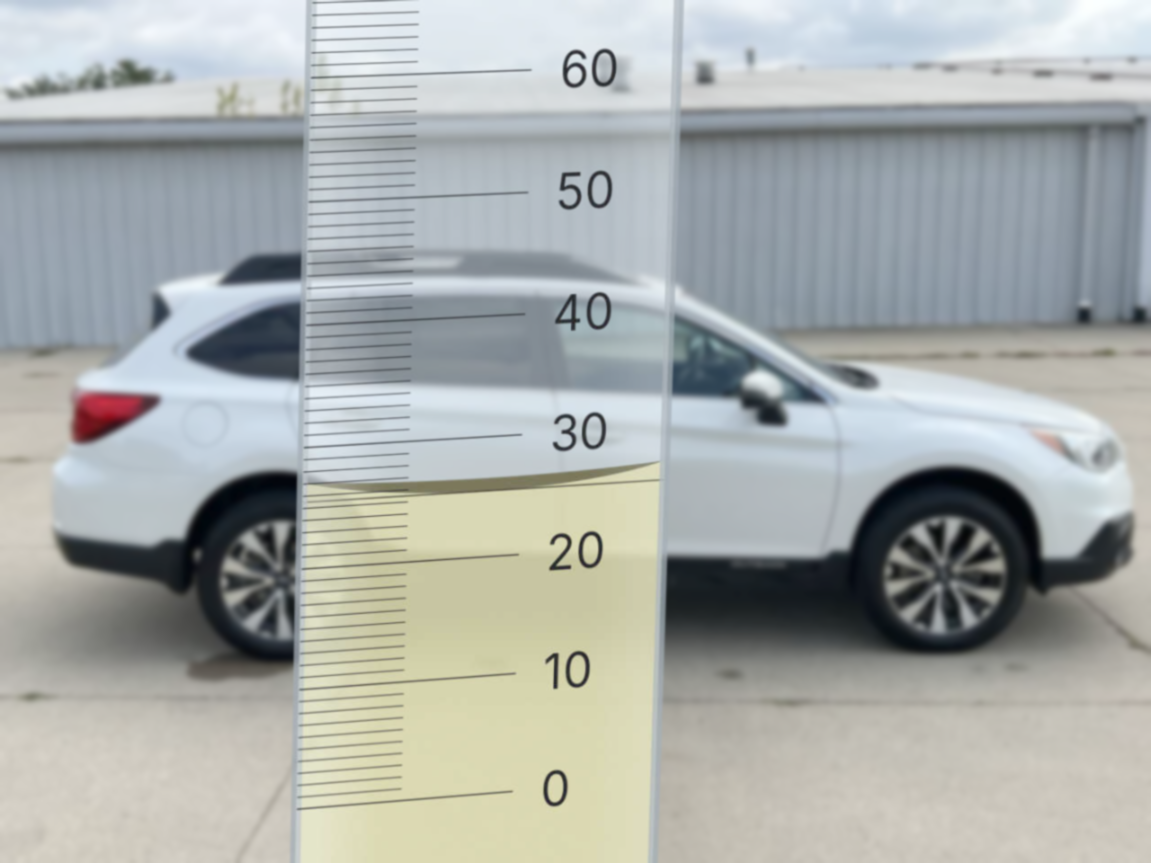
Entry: mL 25.5
